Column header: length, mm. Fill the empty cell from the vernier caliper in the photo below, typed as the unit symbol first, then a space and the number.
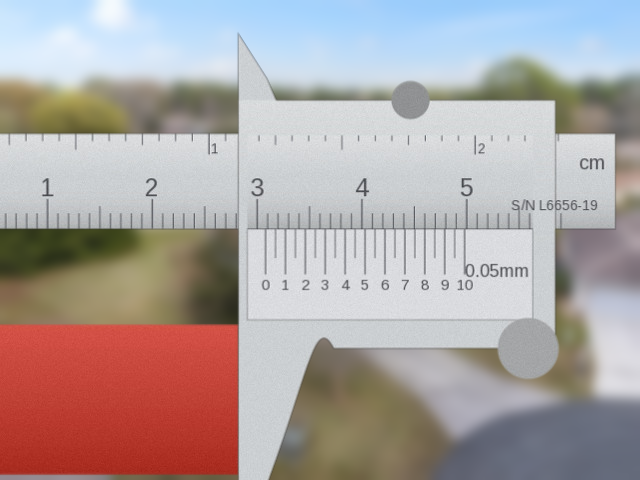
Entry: mm 30.8
